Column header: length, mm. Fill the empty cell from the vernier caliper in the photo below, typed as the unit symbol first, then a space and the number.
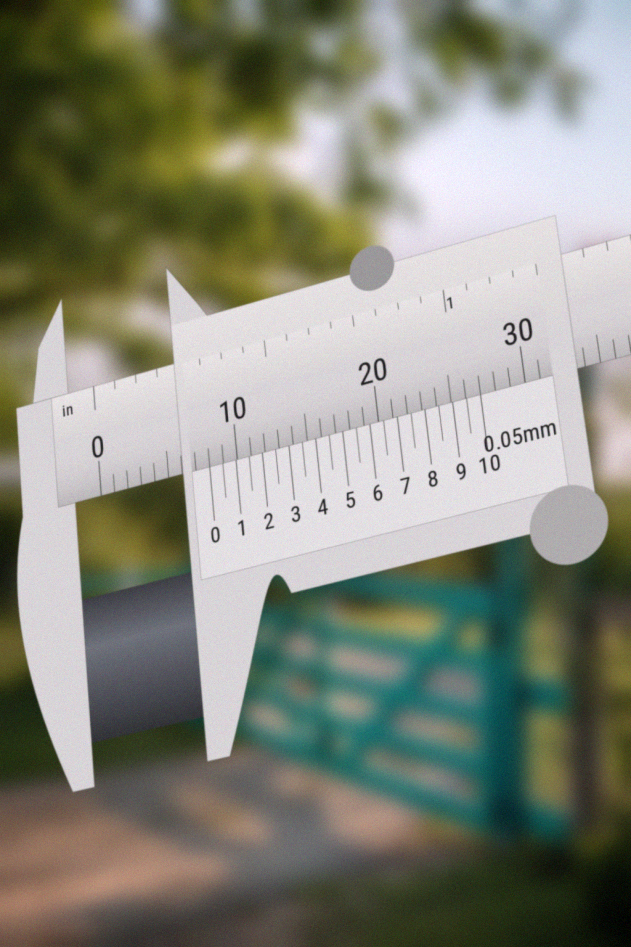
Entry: mm 8.0
